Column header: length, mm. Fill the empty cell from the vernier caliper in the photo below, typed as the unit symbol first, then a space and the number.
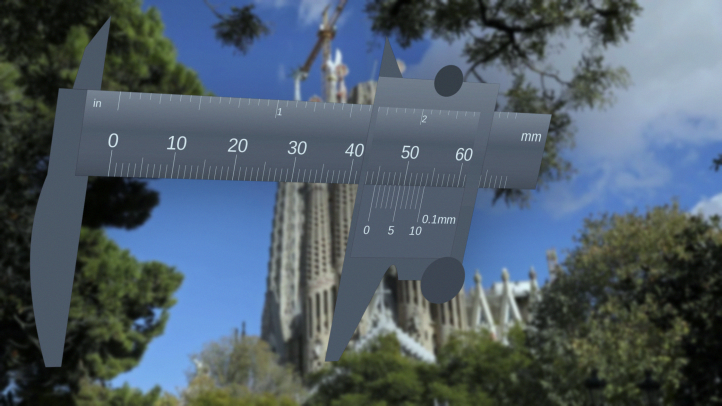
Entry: mm 44.8
